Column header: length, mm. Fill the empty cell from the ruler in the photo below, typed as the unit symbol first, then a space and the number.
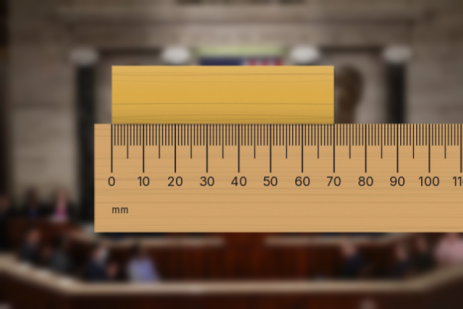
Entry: mm 70
